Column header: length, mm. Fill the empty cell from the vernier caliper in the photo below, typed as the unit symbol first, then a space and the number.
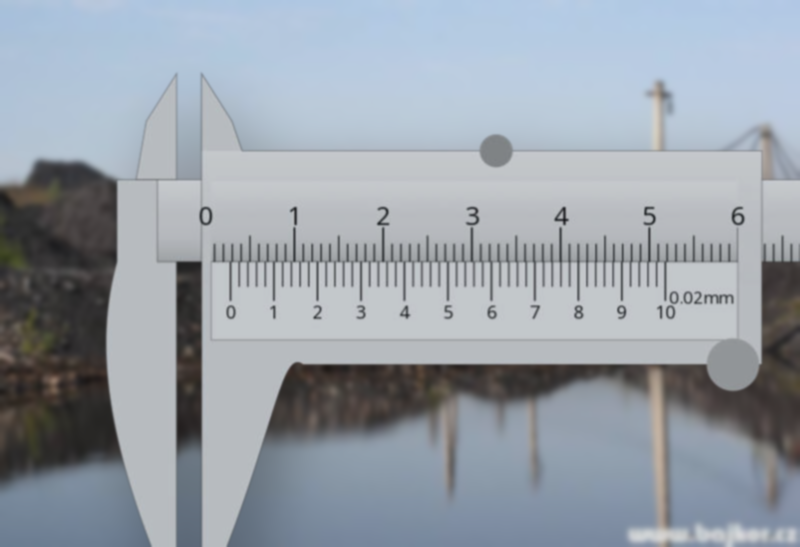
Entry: mm 2.8
